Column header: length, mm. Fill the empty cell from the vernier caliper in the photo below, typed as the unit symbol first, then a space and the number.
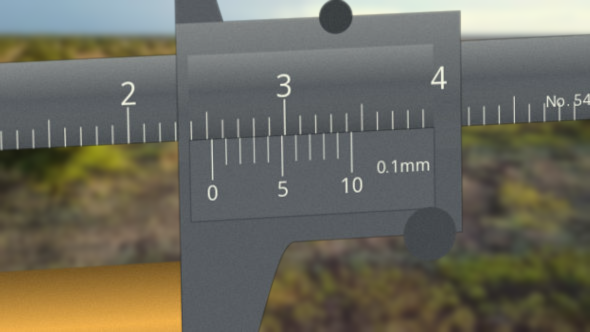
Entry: mm 25.3
